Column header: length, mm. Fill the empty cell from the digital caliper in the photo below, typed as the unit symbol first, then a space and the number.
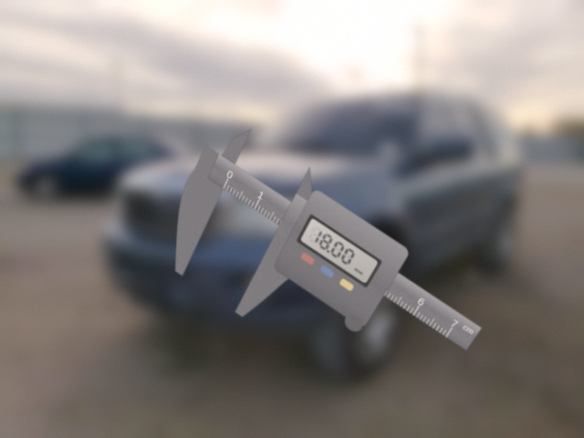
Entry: mm 18.00
